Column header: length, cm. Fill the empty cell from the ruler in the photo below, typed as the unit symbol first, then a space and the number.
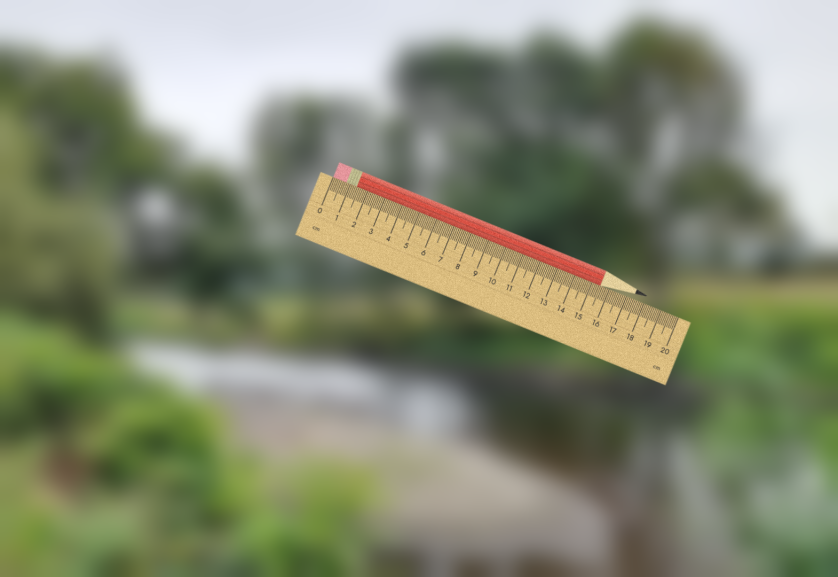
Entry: cm 18
